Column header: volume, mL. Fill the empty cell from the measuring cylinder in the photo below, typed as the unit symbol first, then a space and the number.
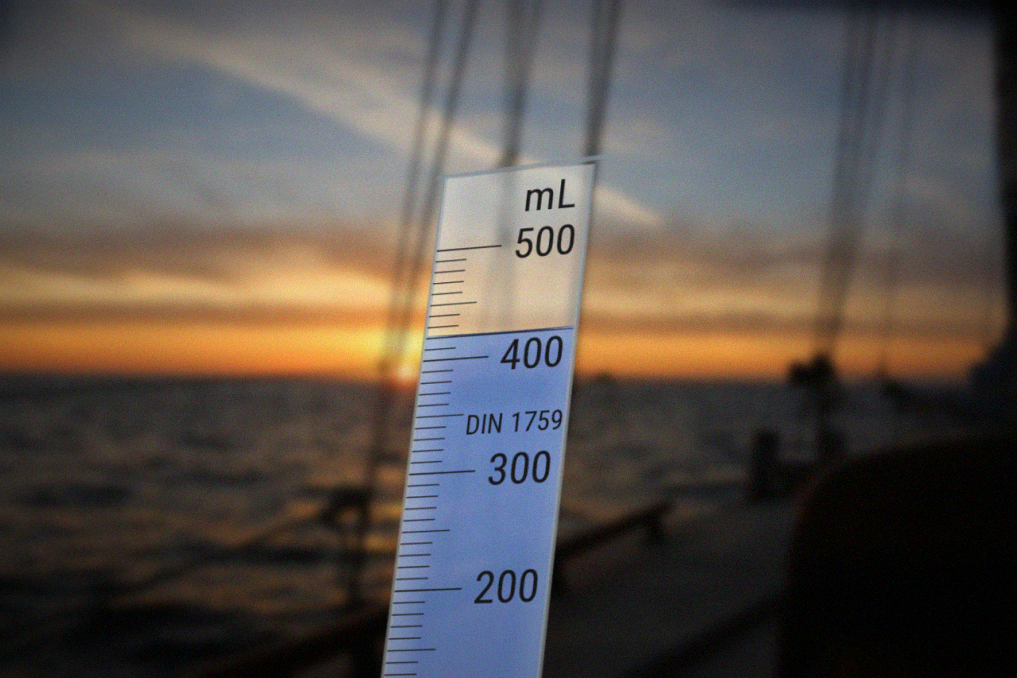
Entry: mL 420
